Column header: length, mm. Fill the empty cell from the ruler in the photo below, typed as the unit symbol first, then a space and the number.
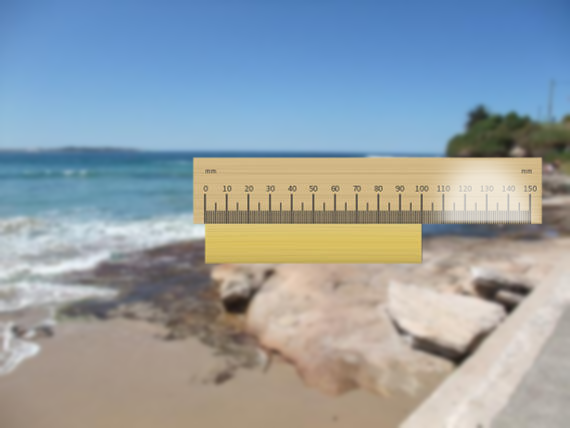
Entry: mm 100
